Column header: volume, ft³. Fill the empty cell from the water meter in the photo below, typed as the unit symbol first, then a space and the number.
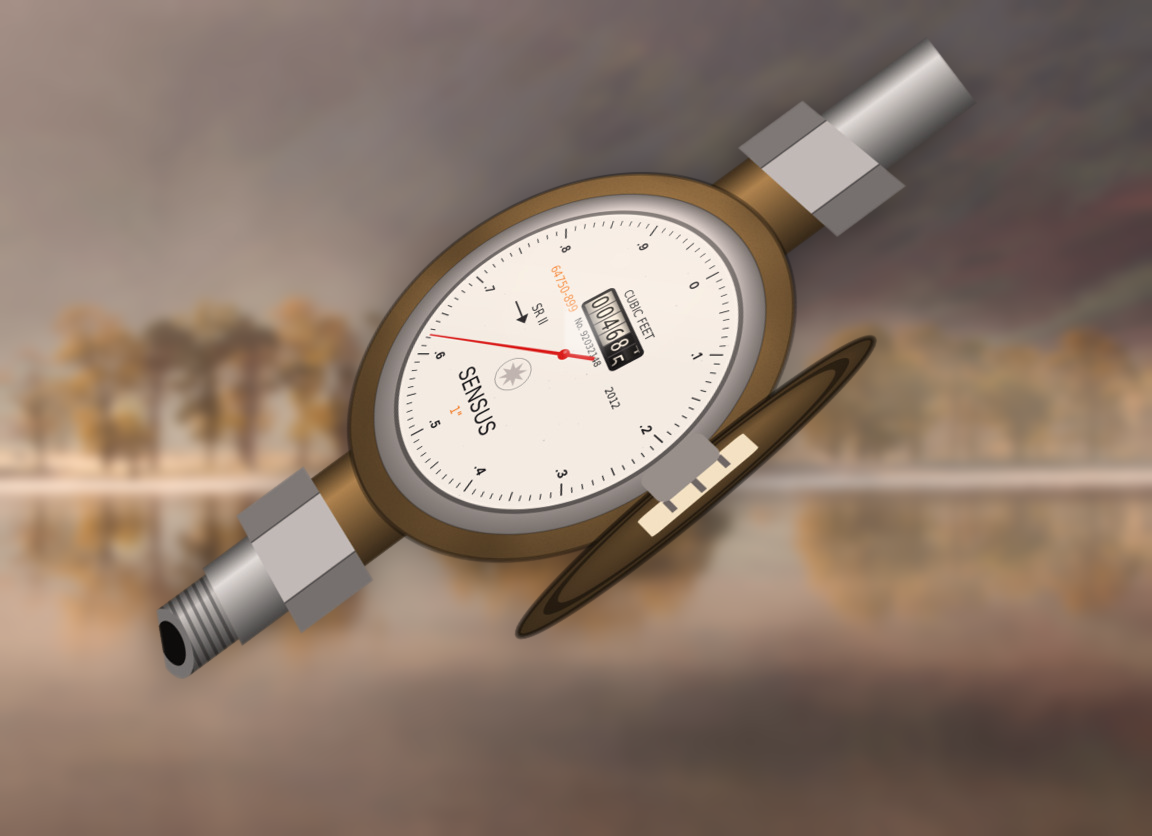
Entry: ft³ 4684.62
